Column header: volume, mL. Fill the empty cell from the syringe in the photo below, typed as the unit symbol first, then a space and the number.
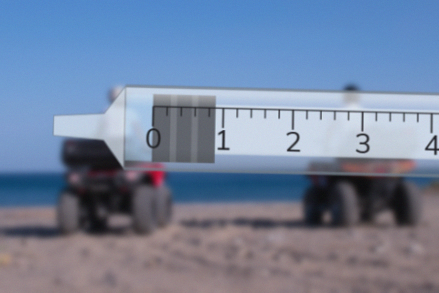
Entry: mL 0
